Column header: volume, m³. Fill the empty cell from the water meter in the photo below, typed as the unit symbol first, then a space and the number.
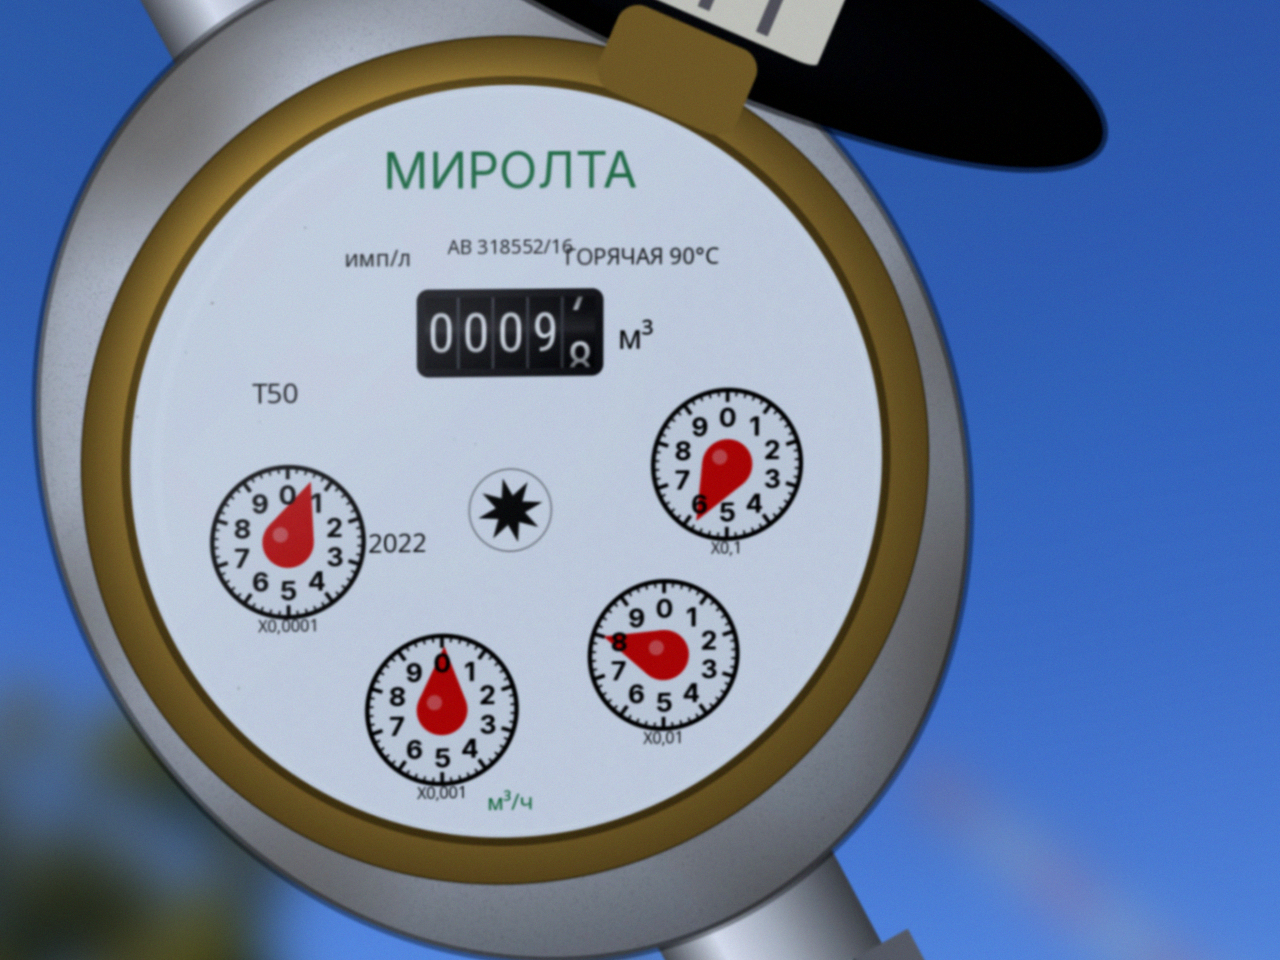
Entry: m³ 97.5800
